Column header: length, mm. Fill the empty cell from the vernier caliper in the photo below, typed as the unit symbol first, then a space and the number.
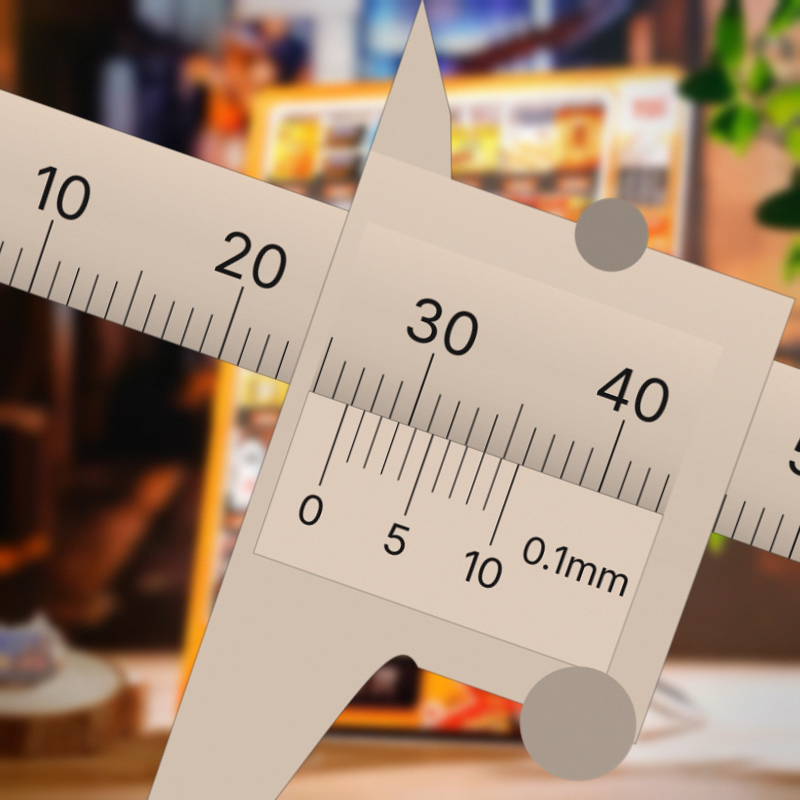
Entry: mm 26.8
